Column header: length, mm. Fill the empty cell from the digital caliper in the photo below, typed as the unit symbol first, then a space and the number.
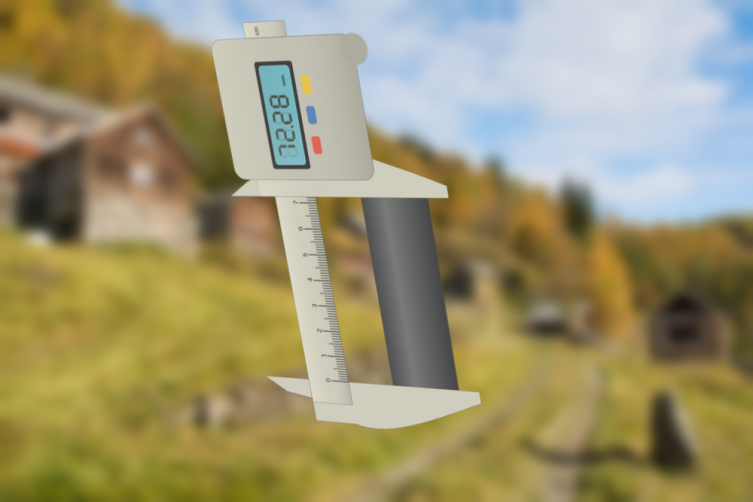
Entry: mm 72.28
